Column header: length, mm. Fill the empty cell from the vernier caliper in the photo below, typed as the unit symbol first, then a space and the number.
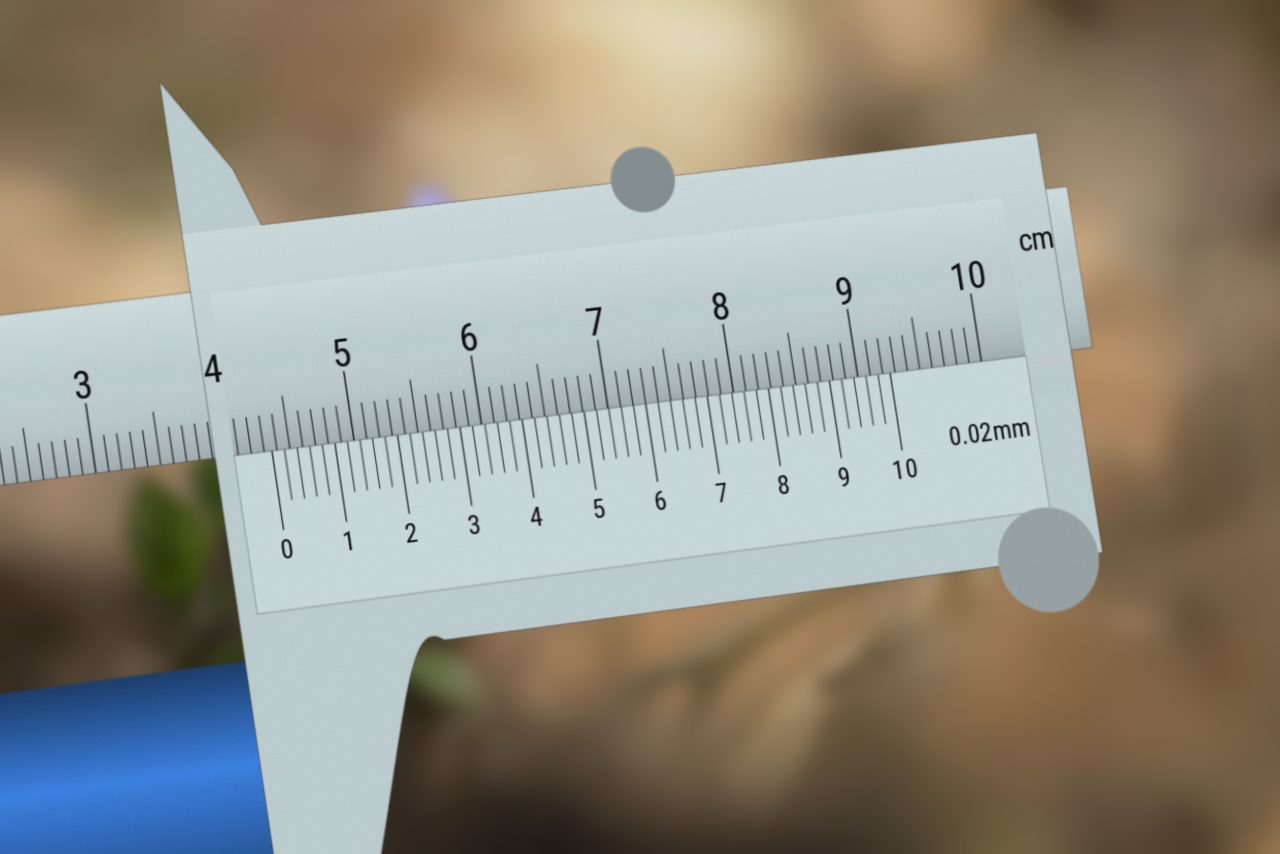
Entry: mm 43.6
